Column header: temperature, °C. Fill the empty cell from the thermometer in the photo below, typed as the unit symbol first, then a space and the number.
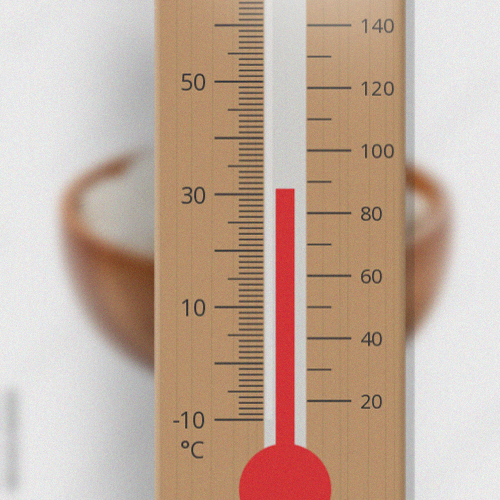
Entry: °C 31
